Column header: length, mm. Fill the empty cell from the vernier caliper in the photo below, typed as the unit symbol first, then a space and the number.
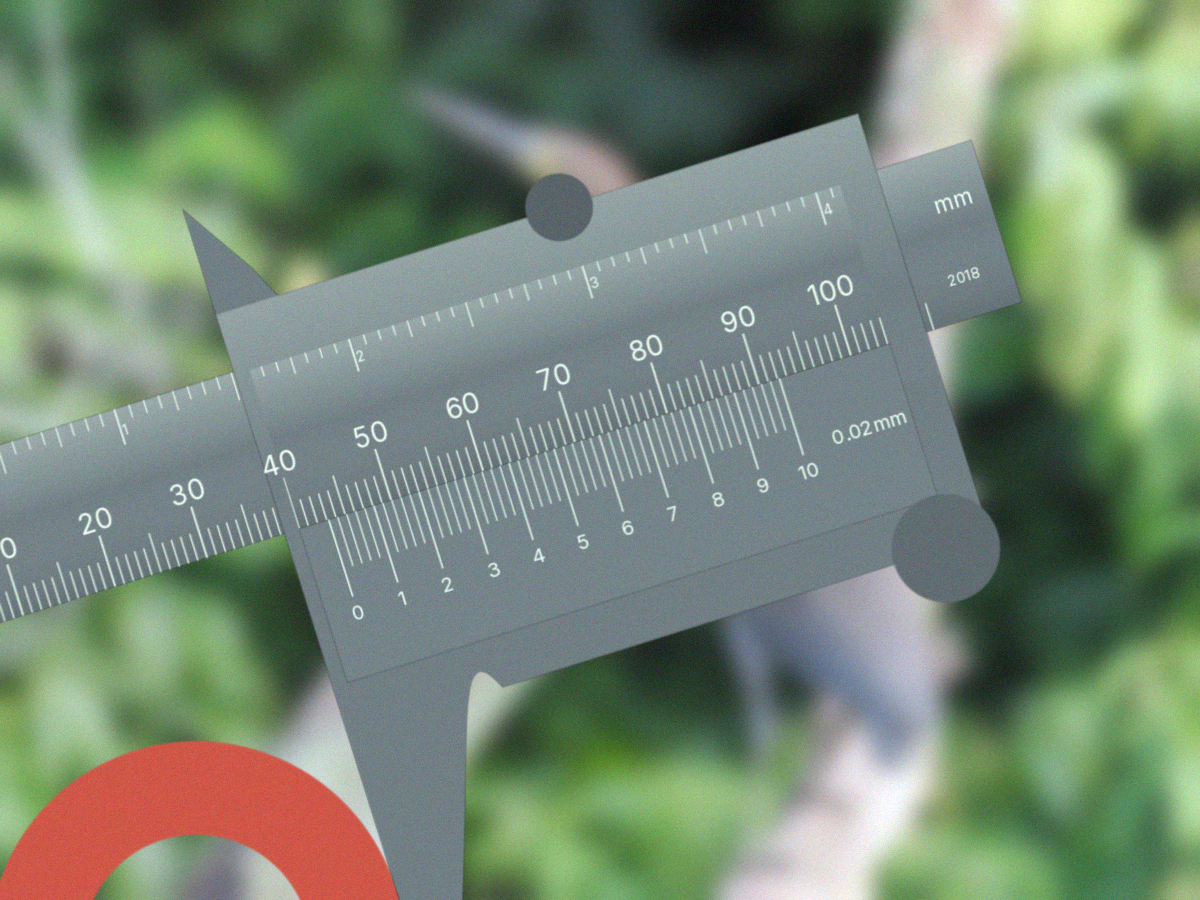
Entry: mm 43.2
